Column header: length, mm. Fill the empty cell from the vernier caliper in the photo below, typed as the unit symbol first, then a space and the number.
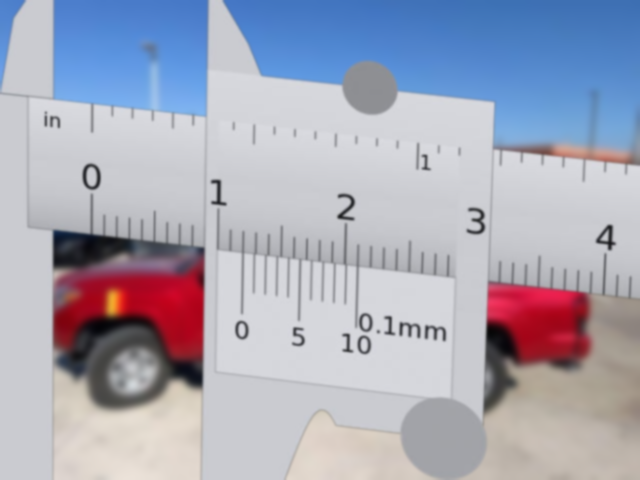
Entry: mm 12.0
